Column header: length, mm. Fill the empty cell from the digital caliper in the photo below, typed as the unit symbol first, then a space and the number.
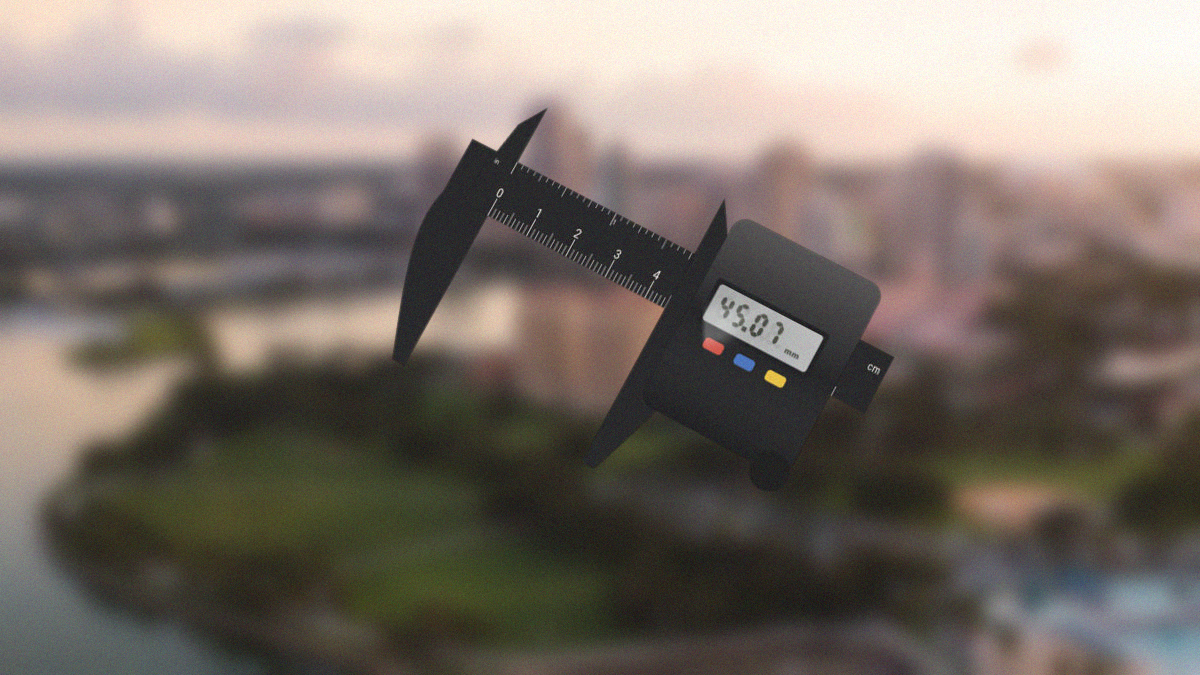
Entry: mm 45.07
